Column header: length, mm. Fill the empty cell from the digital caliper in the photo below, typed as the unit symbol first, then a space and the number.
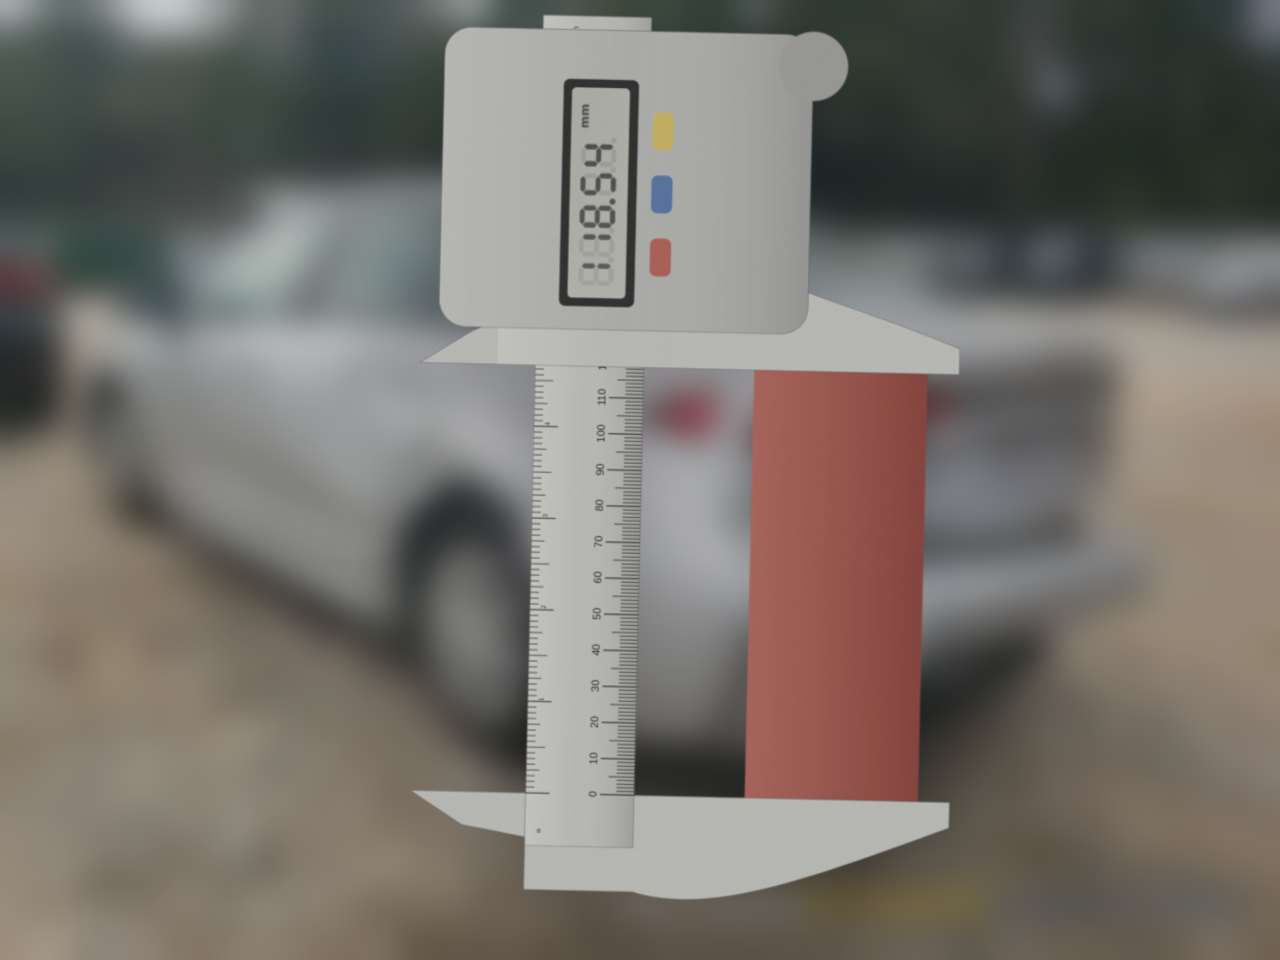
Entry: mm 118.54
